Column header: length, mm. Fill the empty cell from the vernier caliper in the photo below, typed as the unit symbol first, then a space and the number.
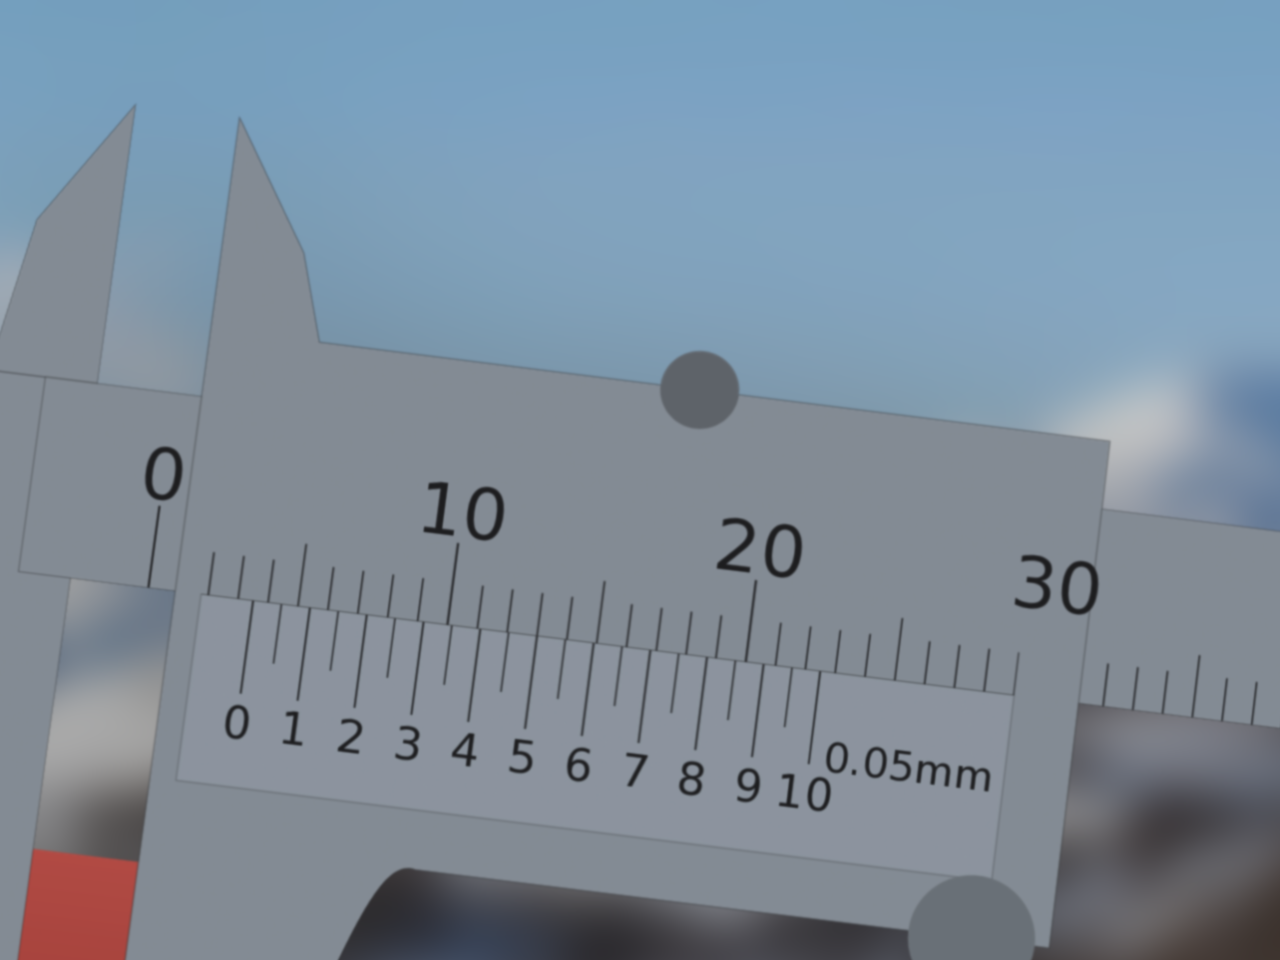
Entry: mm 3.50
